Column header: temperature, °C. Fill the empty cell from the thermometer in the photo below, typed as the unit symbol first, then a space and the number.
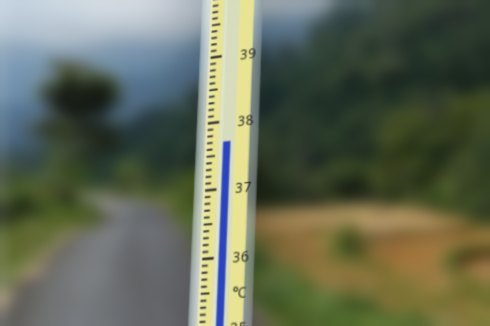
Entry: °C 37.7
